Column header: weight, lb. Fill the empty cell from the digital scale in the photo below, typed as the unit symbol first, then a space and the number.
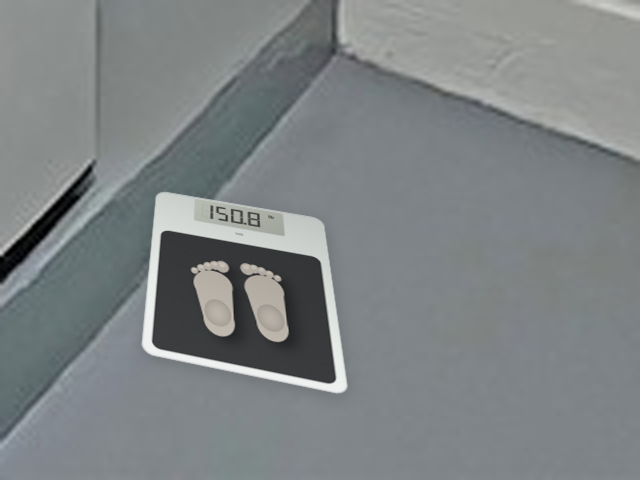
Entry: lb 150.8
